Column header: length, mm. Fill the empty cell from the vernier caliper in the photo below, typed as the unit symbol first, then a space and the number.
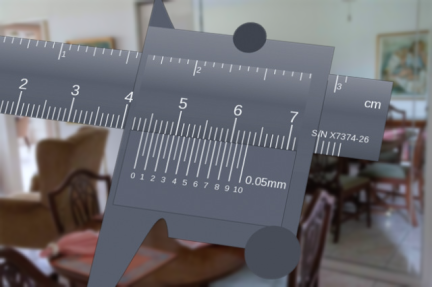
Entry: mm 44.0
